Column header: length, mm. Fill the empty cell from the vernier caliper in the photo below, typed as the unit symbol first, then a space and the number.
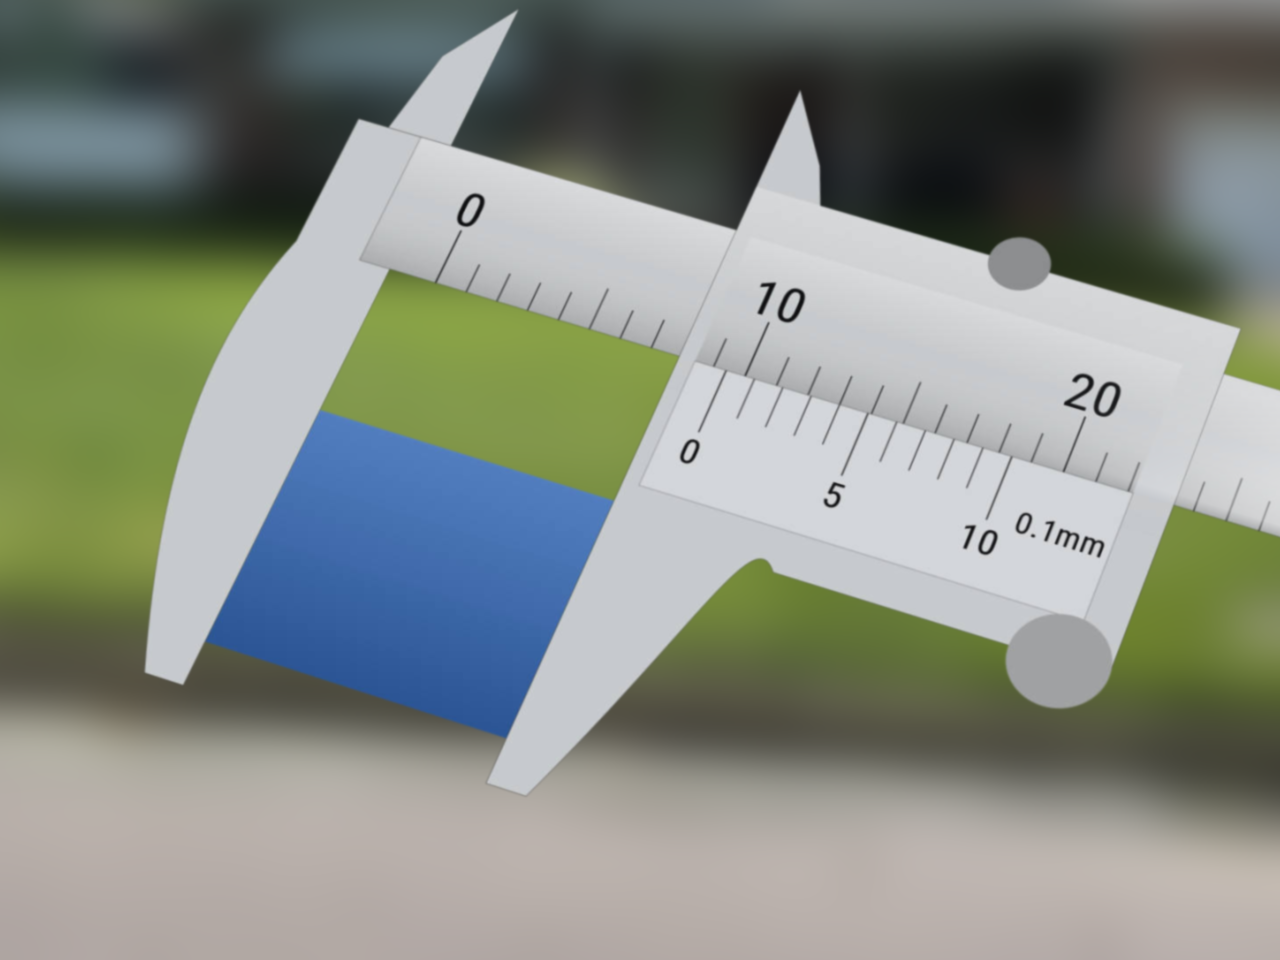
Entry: mm 9.4
